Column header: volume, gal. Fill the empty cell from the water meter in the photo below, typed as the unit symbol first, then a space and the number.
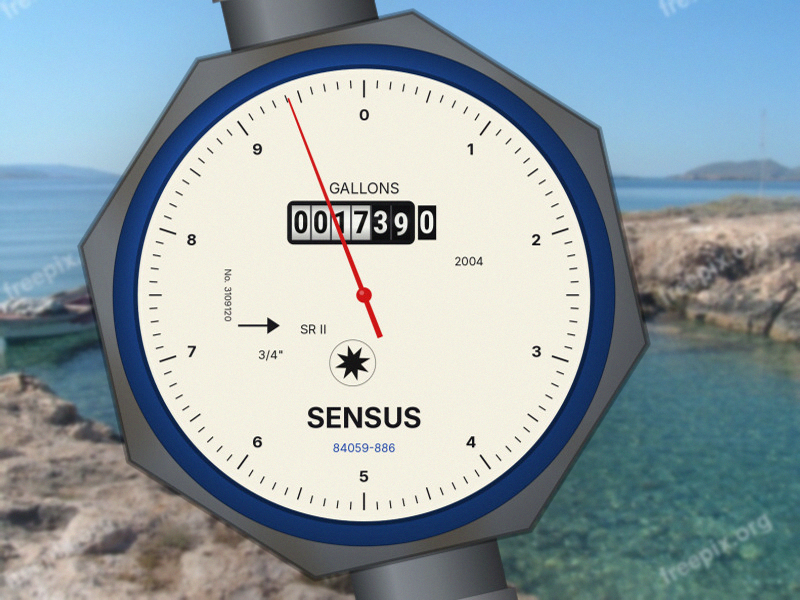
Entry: gal 17389.4
